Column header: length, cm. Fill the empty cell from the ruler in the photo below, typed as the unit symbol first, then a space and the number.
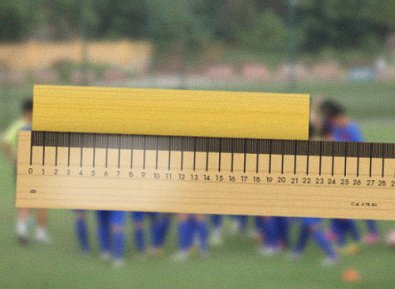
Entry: cm 22
